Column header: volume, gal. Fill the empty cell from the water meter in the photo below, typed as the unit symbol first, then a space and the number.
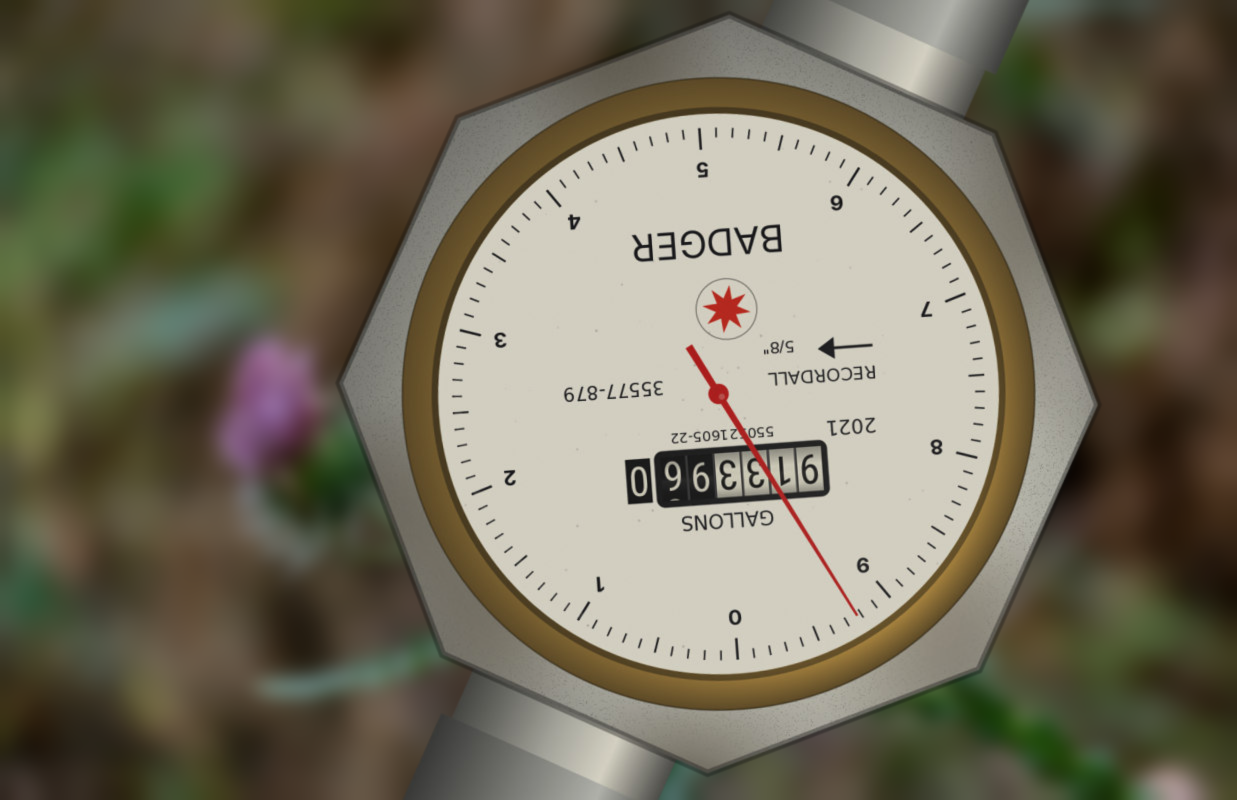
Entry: gal 9133959.2
